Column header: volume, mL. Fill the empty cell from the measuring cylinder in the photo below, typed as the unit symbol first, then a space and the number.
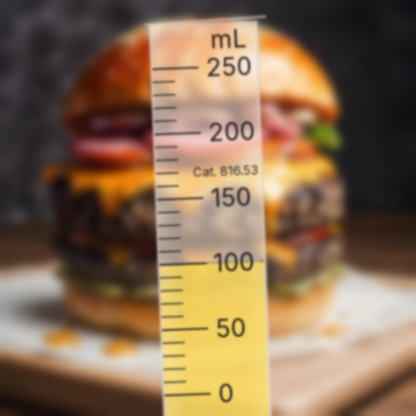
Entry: mL 100
